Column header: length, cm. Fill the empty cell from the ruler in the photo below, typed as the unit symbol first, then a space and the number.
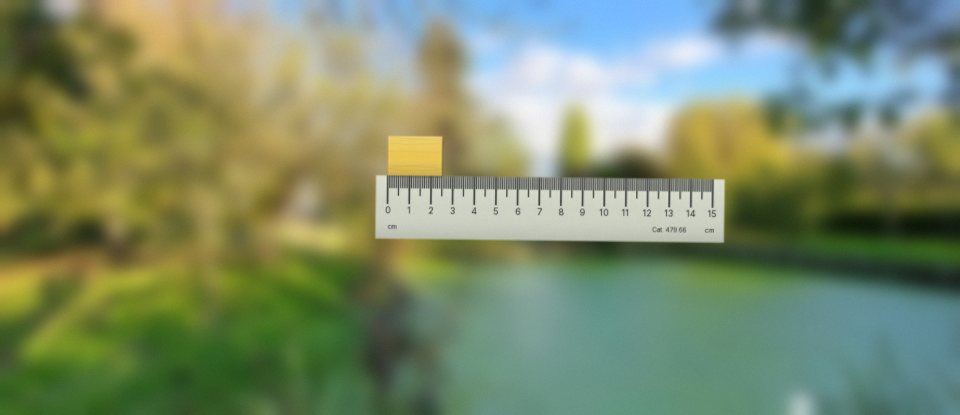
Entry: cm 2.5
